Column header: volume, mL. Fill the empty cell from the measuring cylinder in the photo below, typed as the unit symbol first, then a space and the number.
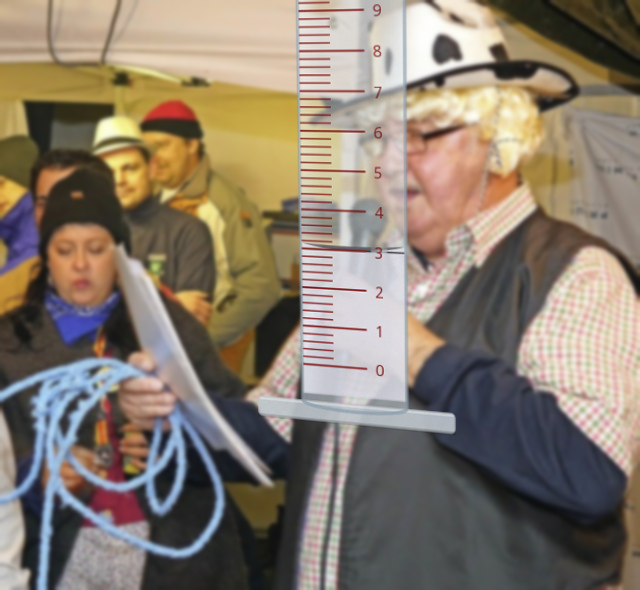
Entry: mL 3
